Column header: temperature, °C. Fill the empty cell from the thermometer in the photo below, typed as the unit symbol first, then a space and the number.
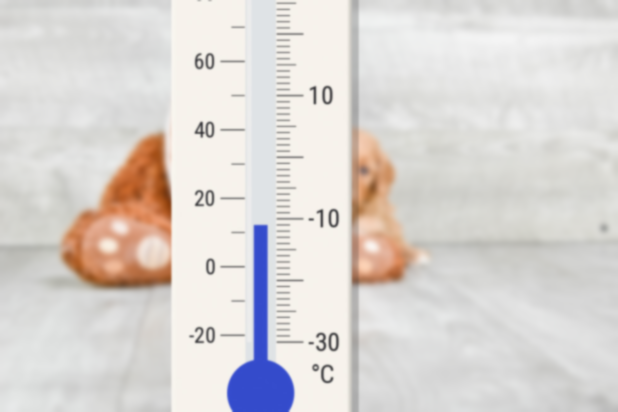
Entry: °C -11
